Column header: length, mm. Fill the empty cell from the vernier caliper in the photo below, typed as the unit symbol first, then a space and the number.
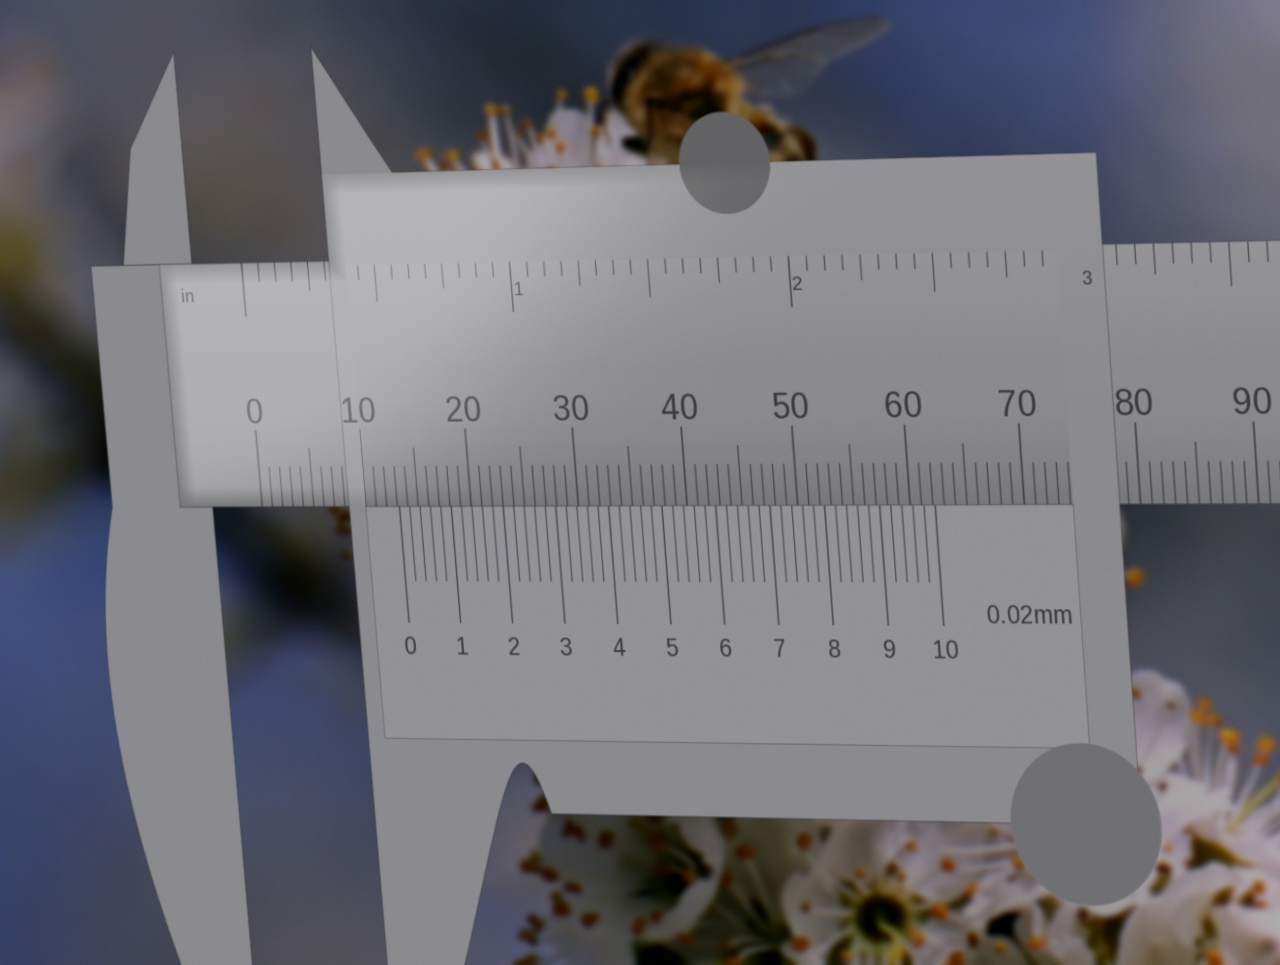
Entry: mm 13.2
